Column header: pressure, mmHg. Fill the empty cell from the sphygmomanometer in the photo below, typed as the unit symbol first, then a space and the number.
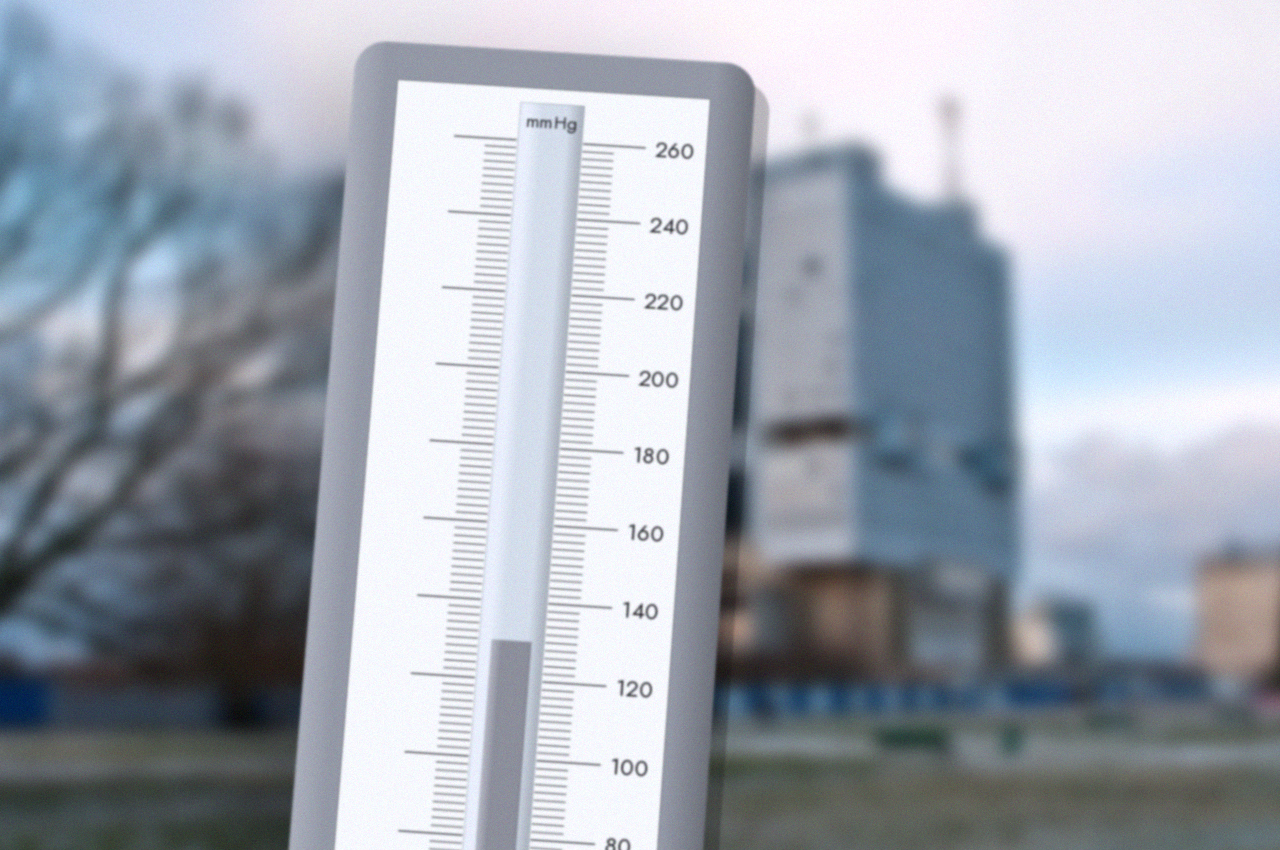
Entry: mmHg 130
